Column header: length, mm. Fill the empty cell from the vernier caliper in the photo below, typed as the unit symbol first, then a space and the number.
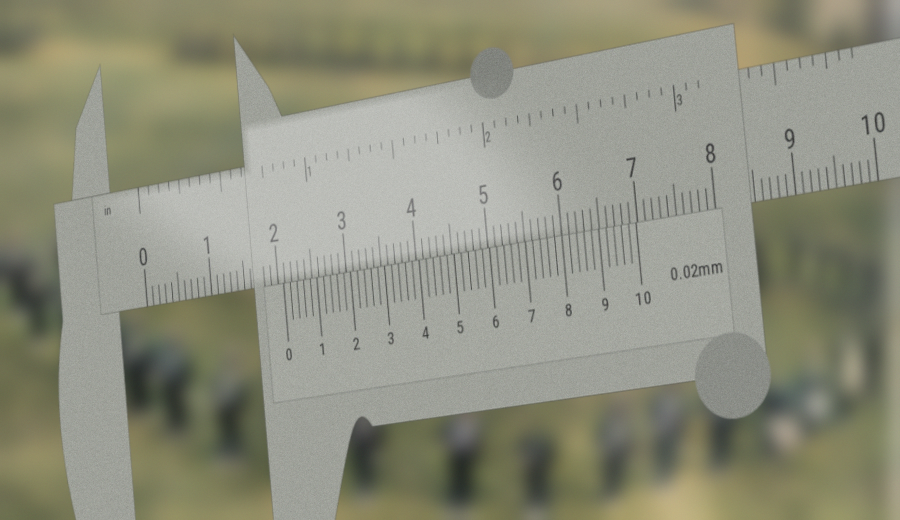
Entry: mm 20.8
